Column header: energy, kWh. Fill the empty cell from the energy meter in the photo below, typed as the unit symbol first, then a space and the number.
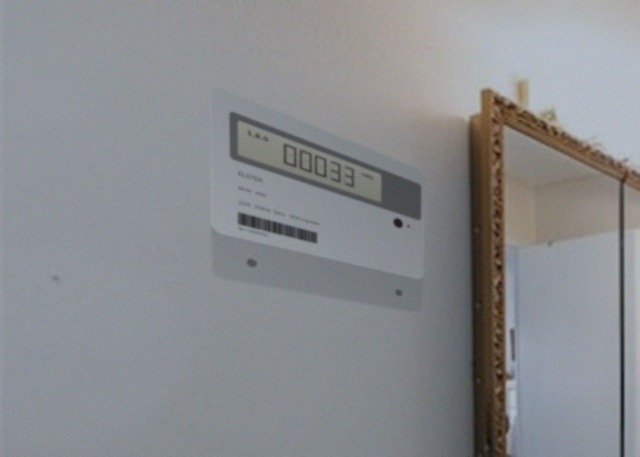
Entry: kWh 33
